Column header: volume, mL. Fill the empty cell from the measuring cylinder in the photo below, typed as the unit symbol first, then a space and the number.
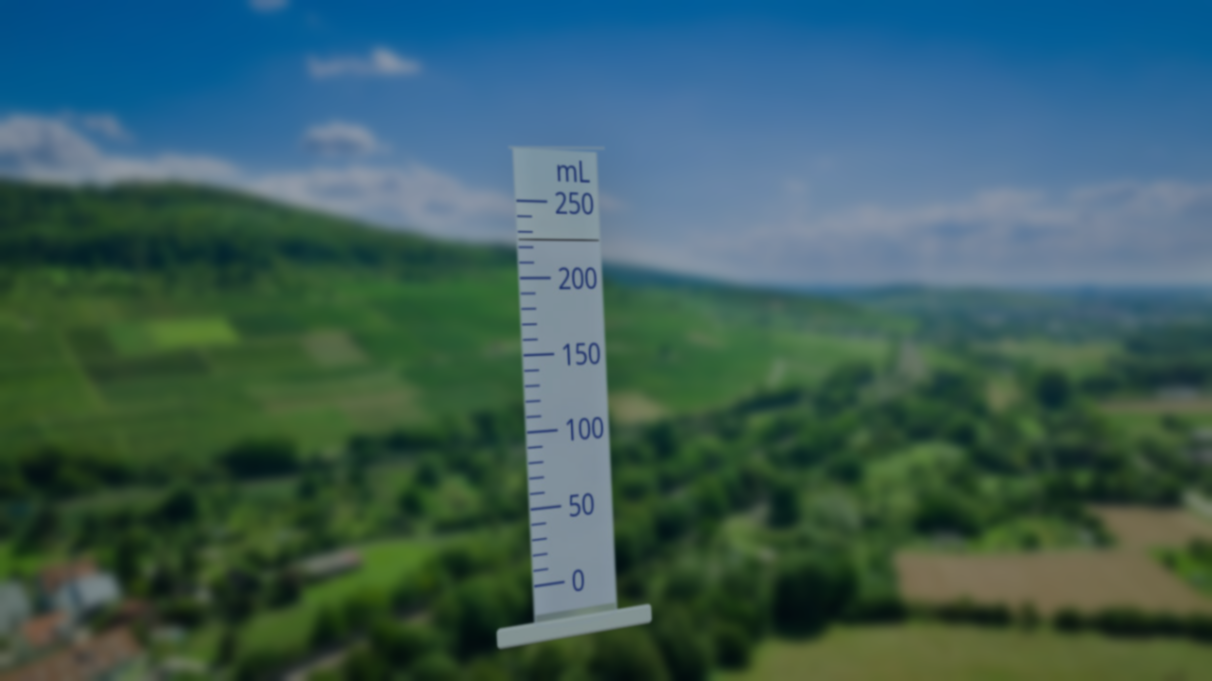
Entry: mL 225
